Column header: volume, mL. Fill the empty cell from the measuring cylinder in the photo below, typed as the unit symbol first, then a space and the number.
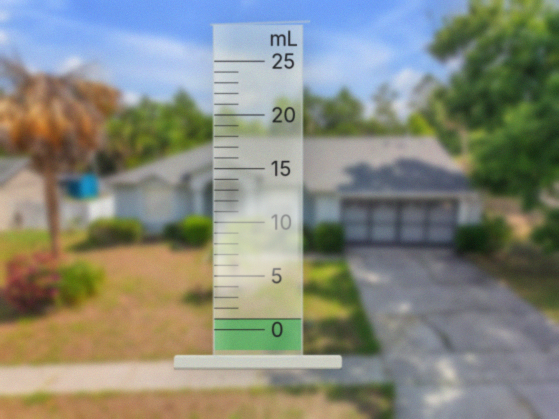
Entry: mL 1
